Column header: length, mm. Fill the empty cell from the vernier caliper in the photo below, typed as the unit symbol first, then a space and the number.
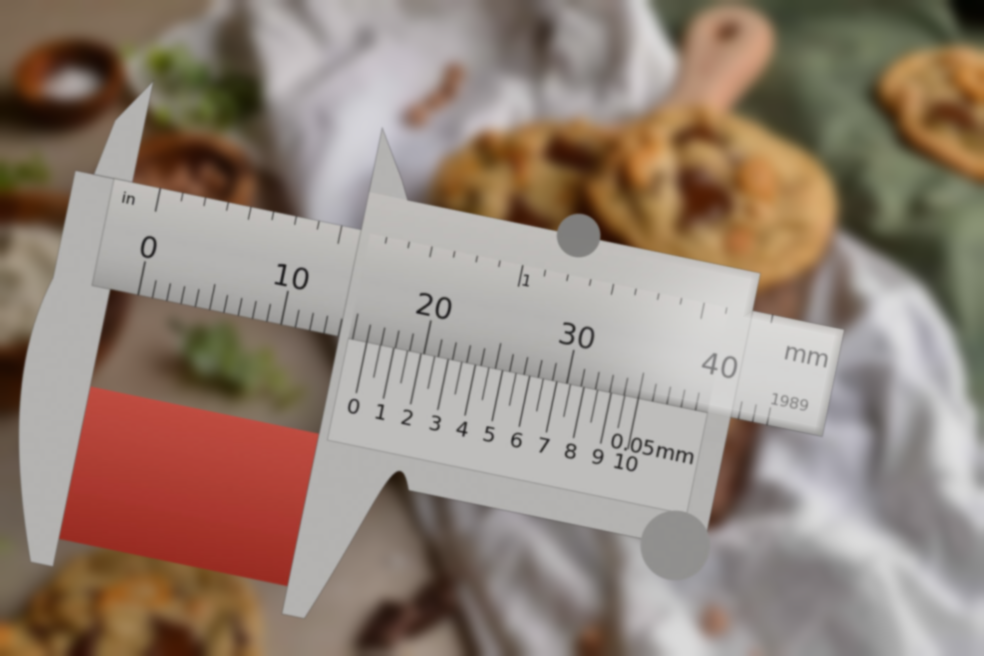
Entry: mm 16.0
